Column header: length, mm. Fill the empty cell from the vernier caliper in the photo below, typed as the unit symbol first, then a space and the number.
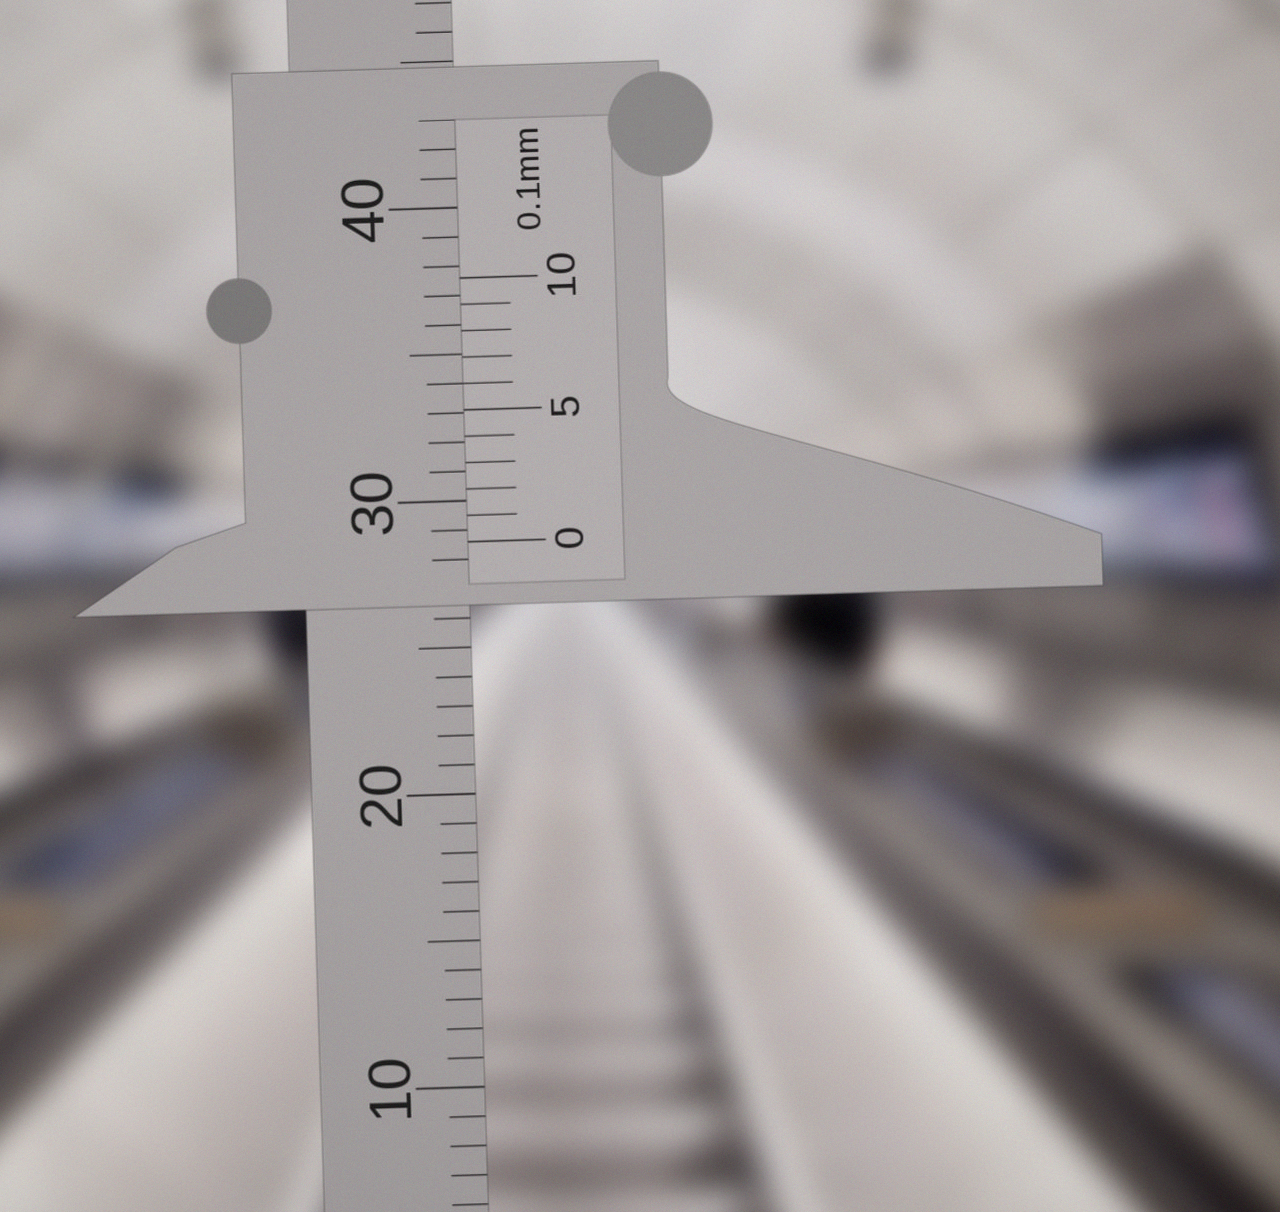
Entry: mm 28.6
